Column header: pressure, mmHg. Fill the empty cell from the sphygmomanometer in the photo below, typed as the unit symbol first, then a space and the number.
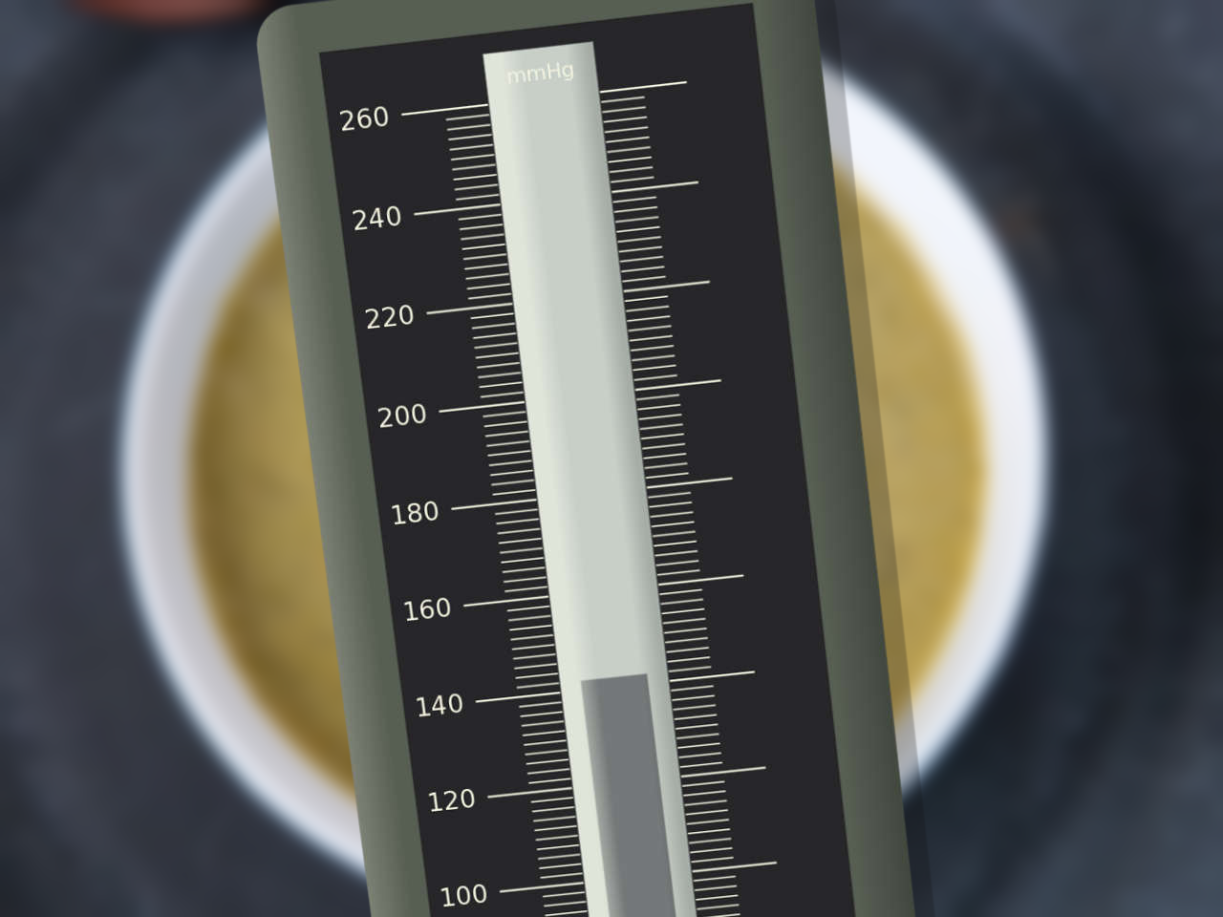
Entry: mmHg 142
